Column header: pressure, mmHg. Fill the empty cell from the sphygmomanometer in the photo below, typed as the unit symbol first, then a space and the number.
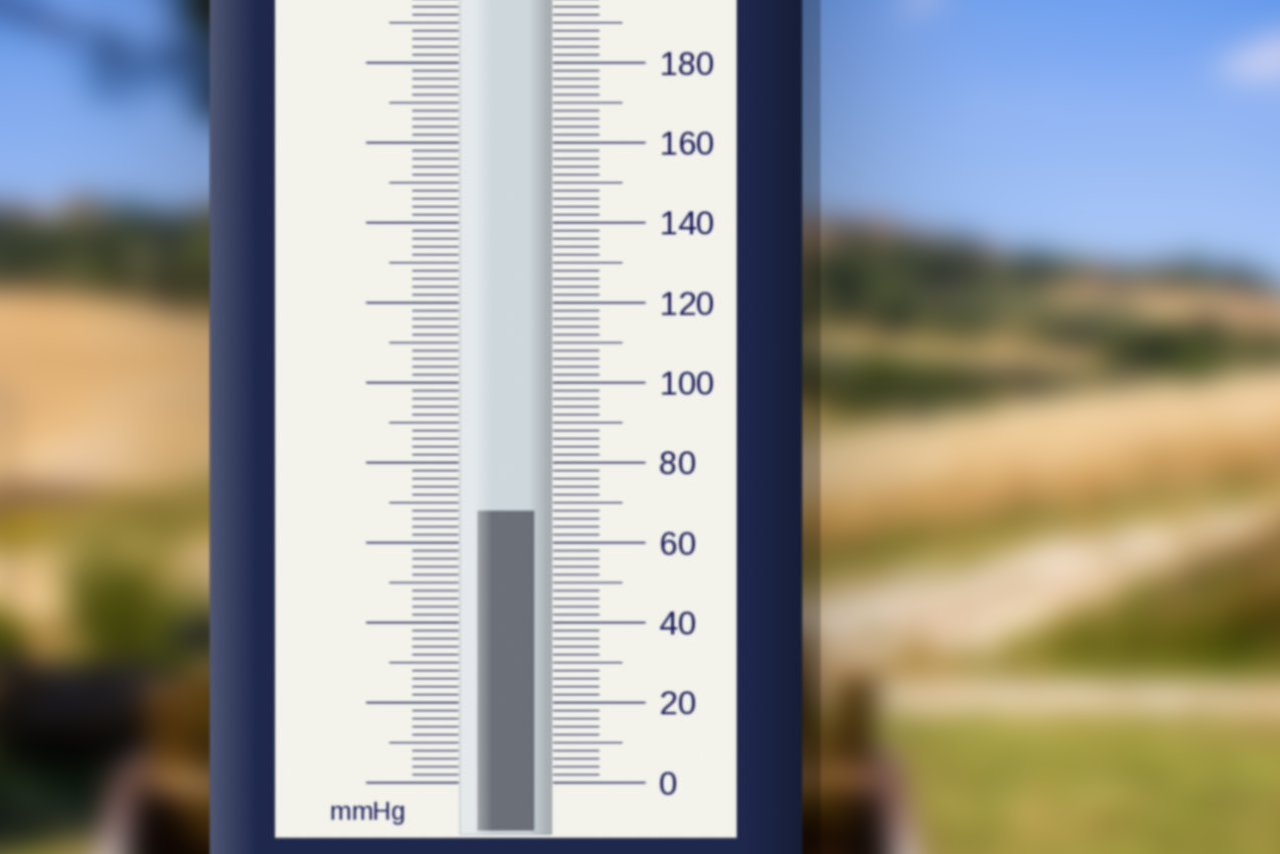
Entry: mmHg 68
